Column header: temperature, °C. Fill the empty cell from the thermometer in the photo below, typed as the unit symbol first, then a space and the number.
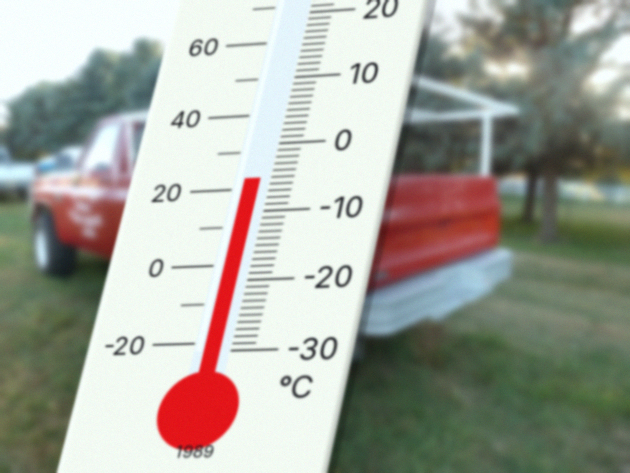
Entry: °C -5
